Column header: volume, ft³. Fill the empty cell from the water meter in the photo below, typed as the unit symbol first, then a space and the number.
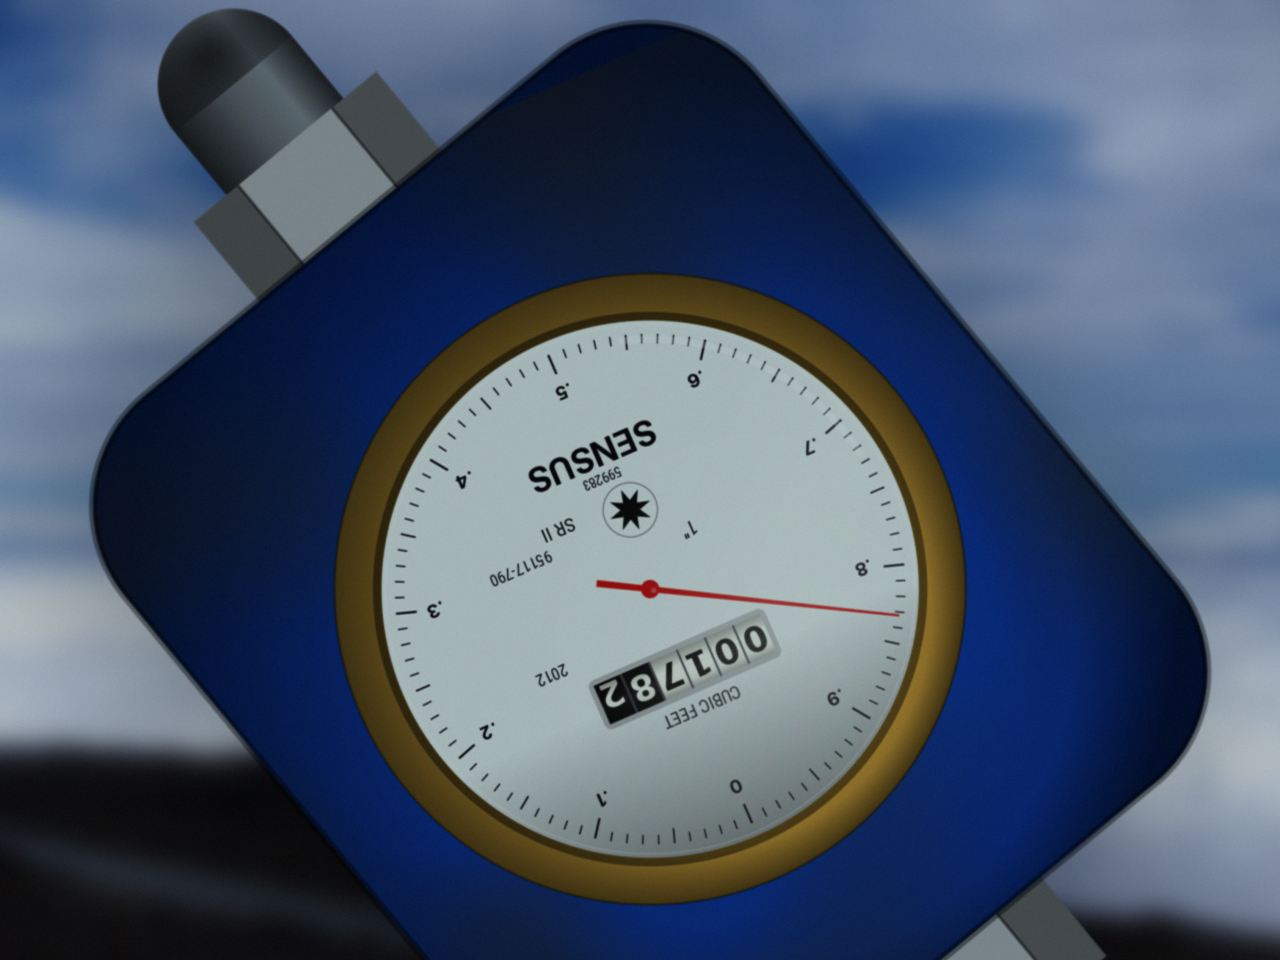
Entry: ft³ 1781.83
